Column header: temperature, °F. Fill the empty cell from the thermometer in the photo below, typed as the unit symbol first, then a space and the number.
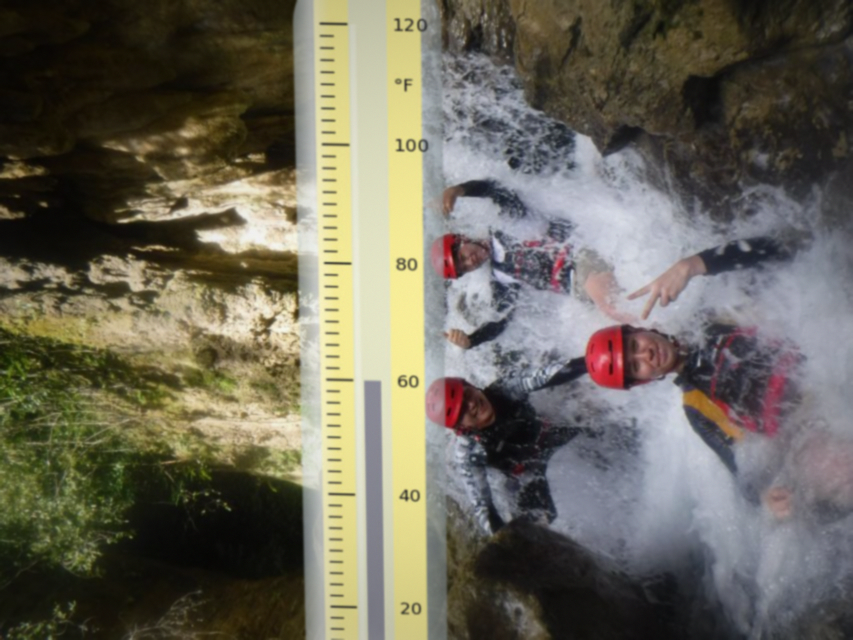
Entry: °F 60
